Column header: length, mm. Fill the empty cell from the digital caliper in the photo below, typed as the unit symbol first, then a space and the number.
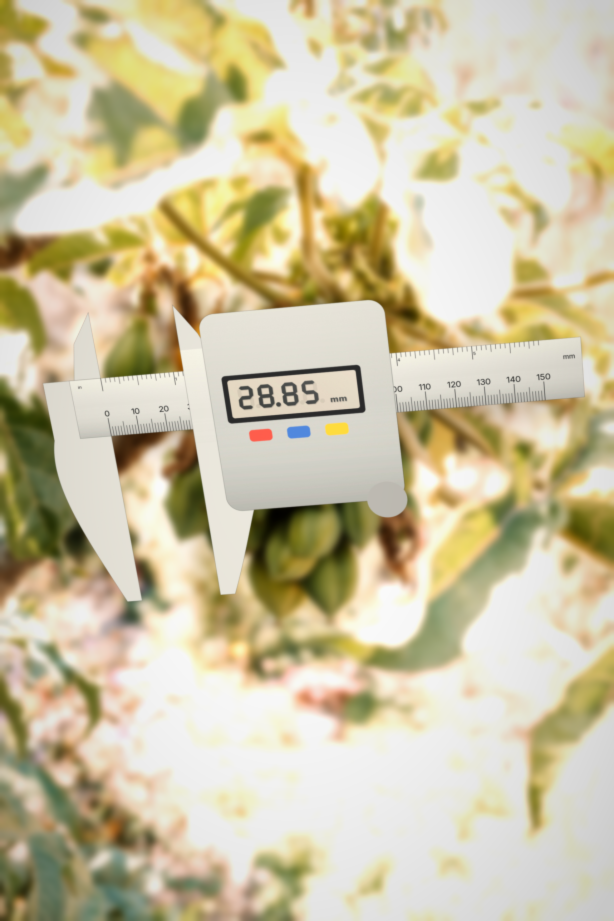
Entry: mm 28.85
